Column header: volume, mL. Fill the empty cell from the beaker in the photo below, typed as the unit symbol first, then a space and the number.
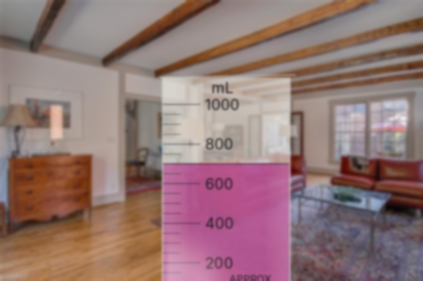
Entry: mL 700
